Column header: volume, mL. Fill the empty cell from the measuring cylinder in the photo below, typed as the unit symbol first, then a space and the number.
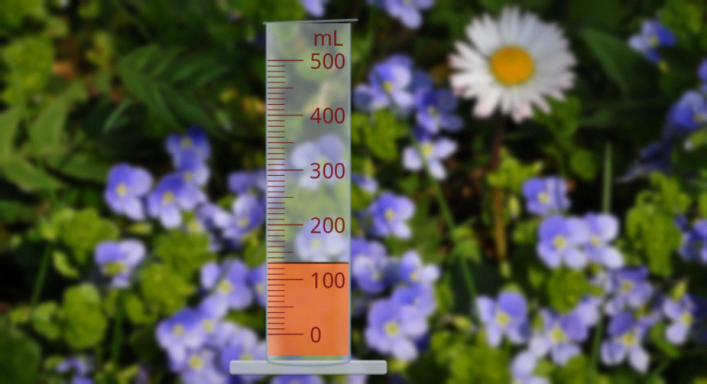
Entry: mL 130
